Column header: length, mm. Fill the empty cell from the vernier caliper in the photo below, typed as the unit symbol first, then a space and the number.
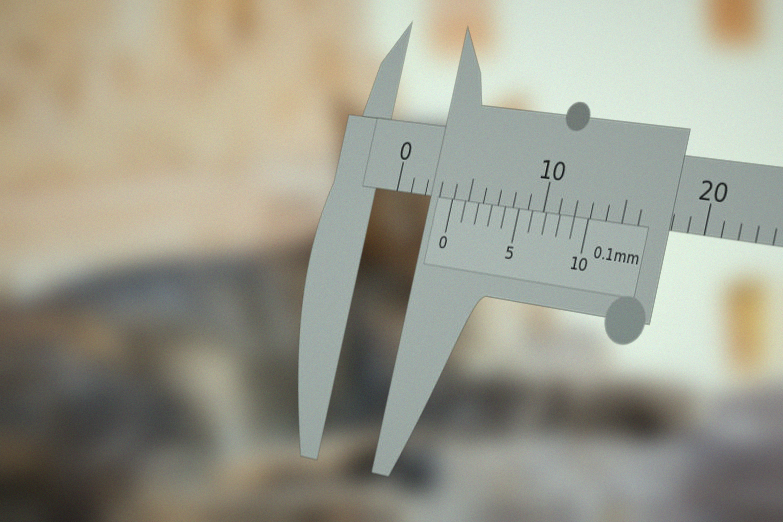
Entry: mm 3.9
